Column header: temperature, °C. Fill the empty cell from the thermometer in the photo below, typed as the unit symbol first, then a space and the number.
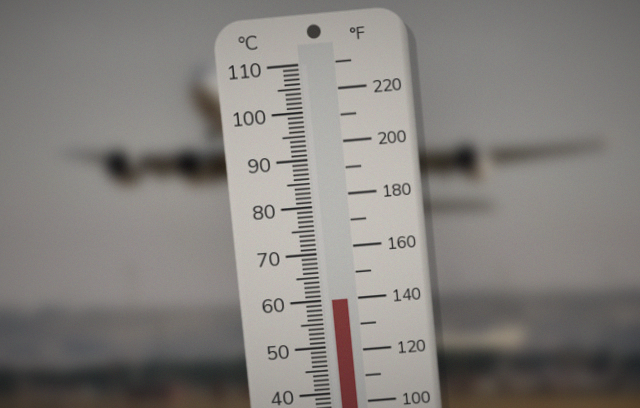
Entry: °C 60
